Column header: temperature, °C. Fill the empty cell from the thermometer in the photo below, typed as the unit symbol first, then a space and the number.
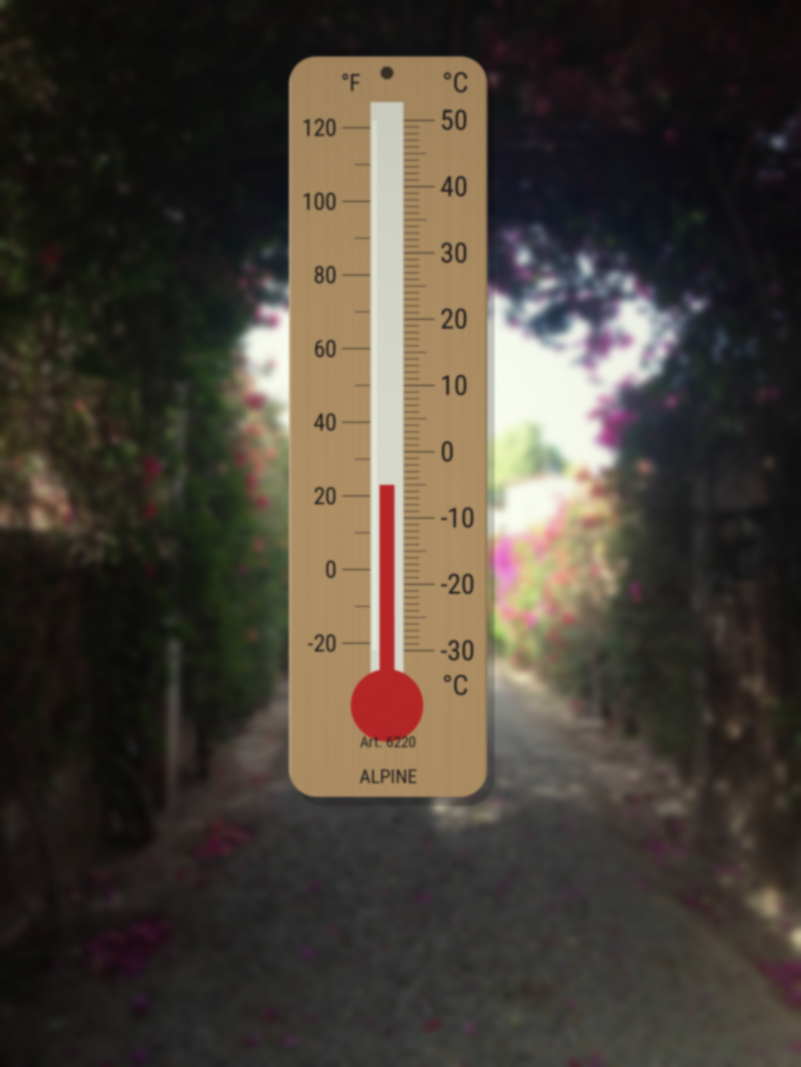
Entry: °C -5
